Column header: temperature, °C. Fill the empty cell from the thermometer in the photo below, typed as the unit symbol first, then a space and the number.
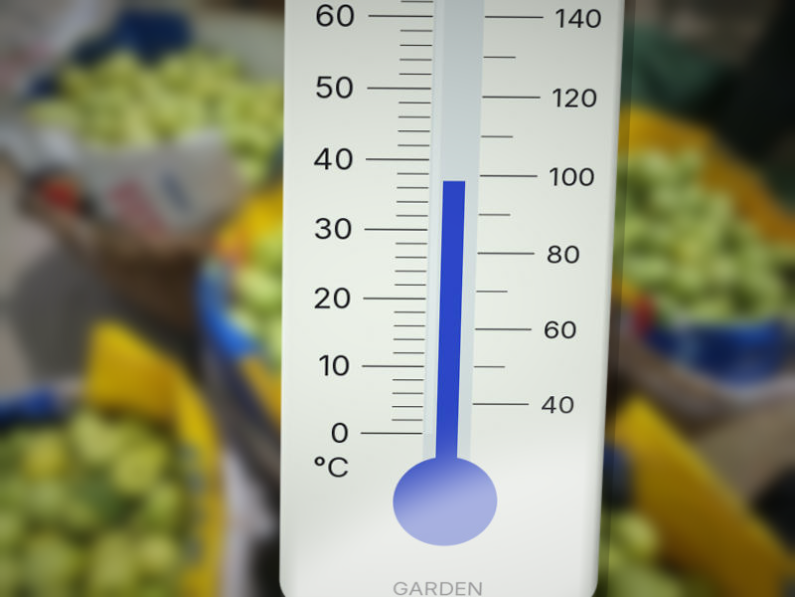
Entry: °C 37
